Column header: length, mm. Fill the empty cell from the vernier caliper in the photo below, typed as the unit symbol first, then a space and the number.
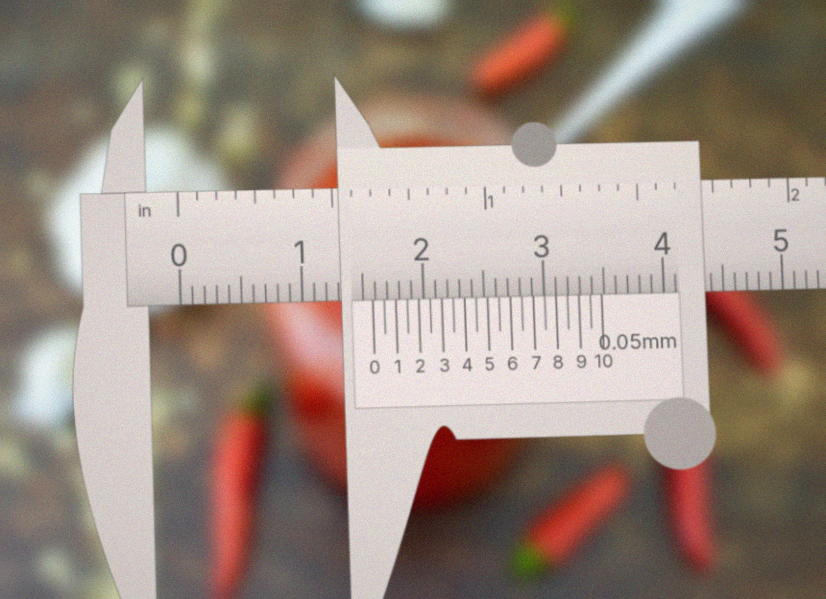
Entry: mm 15.8
